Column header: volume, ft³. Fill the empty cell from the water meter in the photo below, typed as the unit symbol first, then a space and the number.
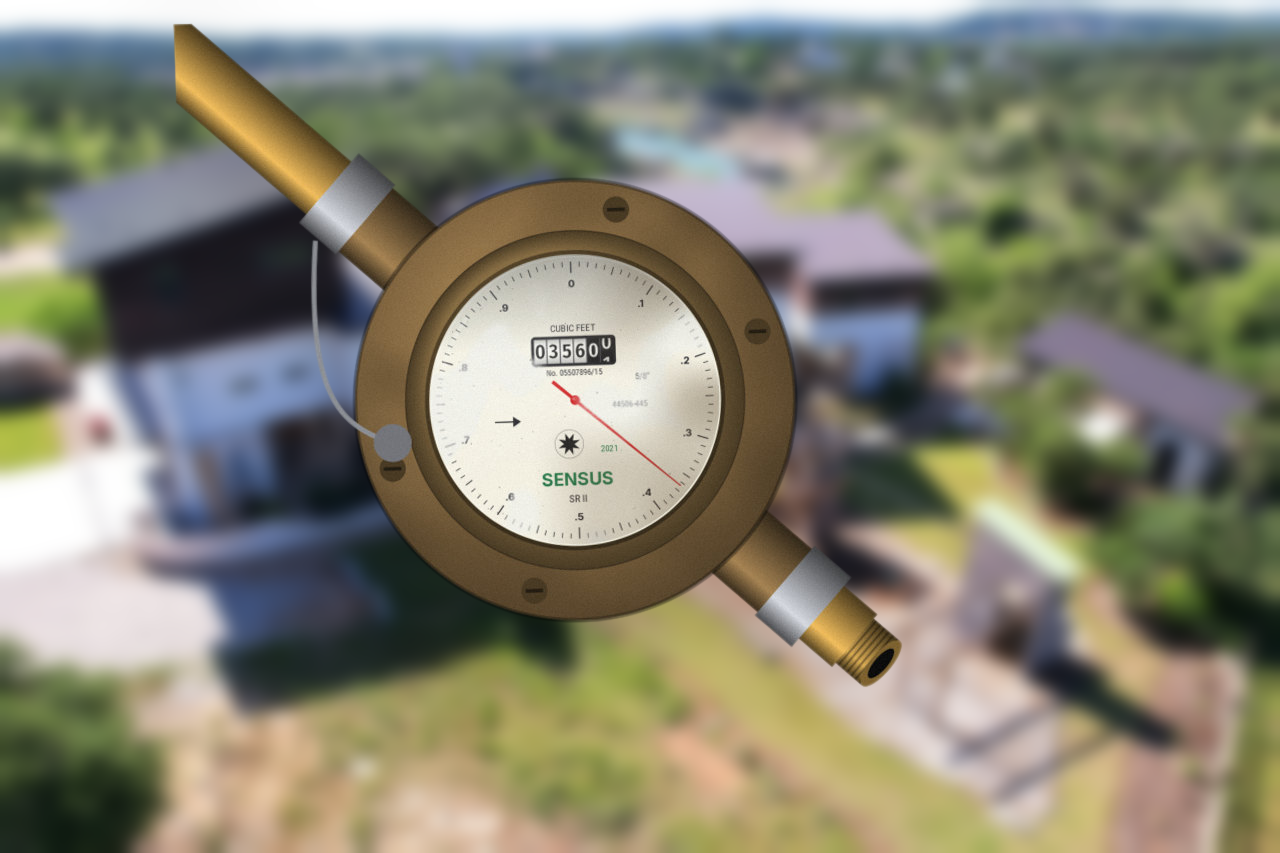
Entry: ft³ 35600.36
